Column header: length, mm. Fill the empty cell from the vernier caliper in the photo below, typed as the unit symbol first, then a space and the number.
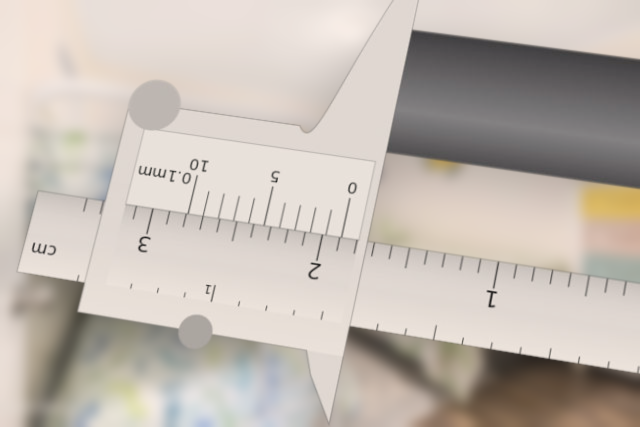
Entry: mm 18.9
